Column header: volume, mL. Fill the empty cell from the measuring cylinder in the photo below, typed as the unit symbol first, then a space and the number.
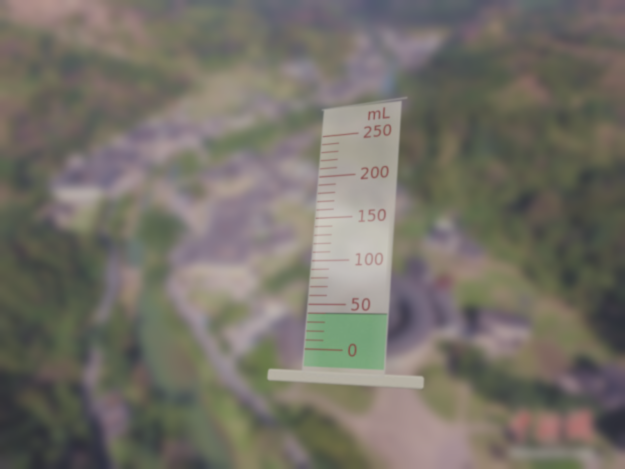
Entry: mL 40
